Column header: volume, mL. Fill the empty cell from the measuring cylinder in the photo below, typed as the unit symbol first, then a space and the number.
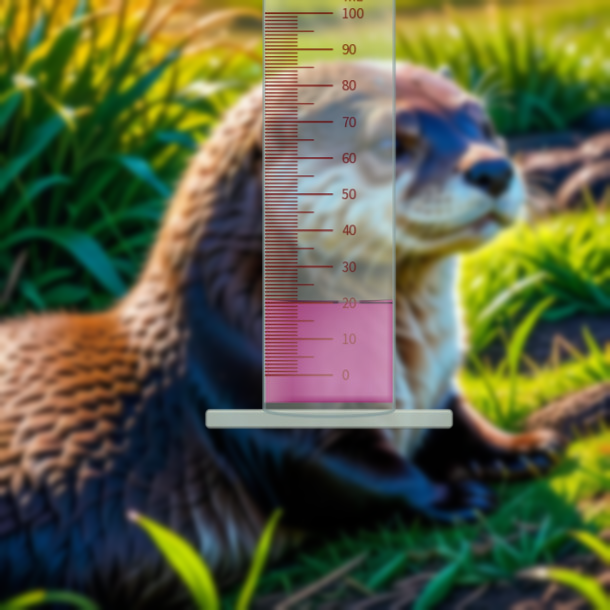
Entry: mL 20
